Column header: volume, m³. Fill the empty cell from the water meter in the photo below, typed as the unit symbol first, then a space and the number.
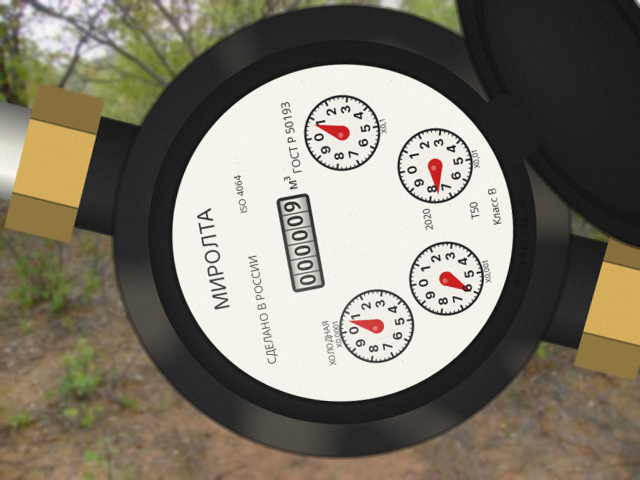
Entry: m³ 9.0760
